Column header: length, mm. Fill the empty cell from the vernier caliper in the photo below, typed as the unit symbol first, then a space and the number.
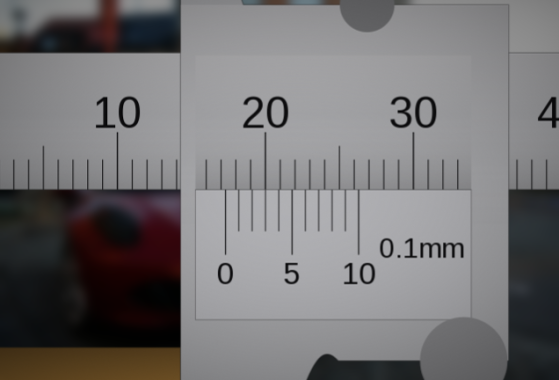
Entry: mm 17.3
